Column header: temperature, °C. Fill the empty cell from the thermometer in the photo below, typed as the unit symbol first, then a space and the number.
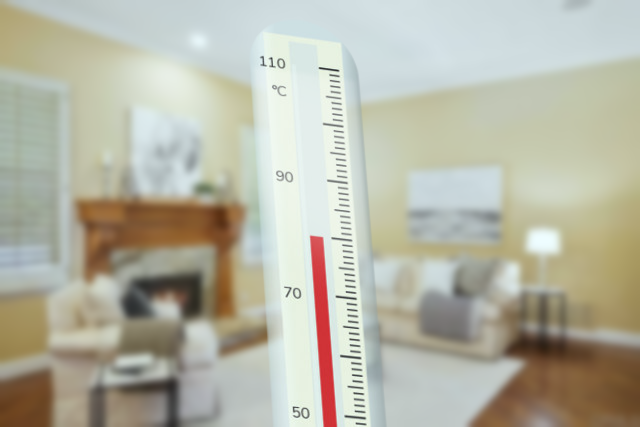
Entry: °C 80
